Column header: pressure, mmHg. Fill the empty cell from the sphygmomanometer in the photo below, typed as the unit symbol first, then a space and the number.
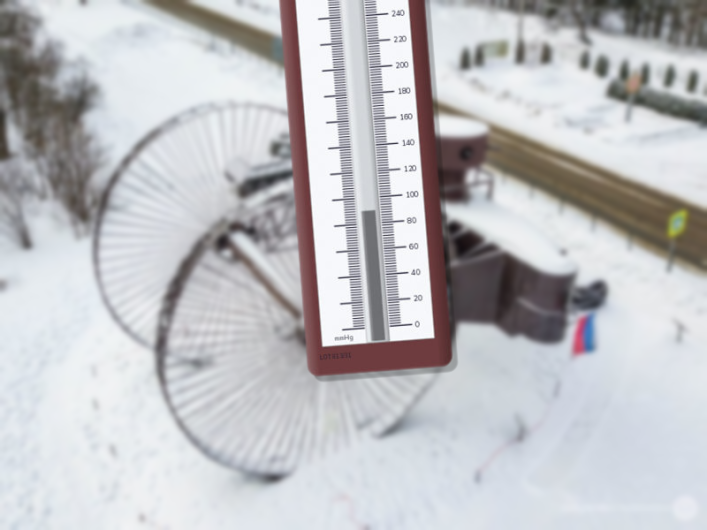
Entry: mmHg 90
